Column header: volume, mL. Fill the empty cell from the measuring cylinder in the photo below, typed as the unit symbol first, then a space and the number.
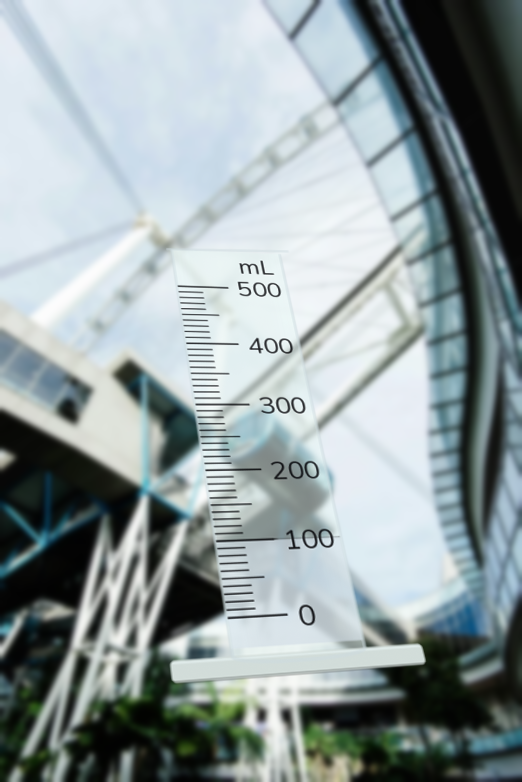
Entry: mL 100
